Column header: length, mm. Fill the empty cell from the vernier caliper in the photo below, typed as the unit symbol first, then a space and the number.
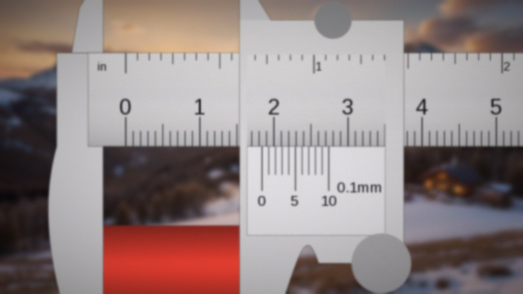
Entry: mm 18.4
